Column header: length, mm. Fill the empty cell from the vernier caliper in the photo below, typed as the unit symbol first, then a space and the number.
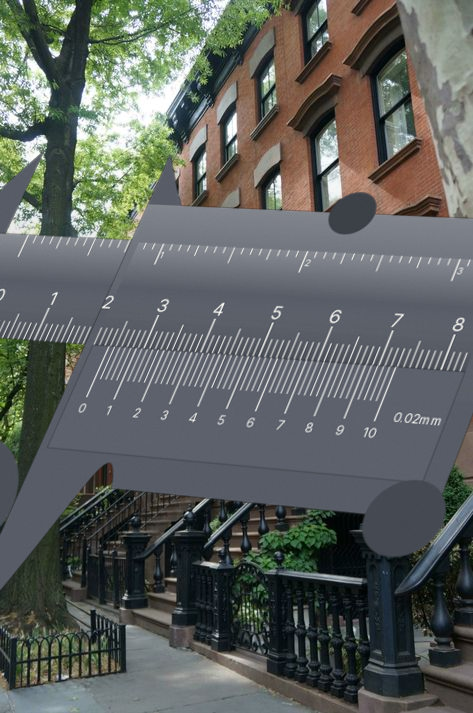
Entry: mm 23.8
